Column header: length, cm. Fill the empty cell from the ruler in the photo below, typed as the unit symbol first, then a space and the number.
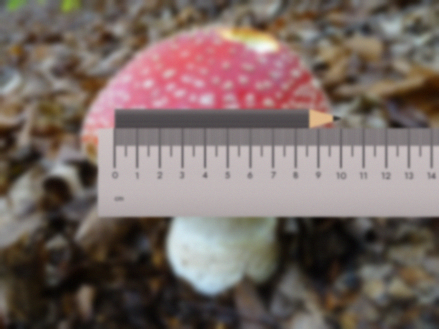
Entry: cm 10
